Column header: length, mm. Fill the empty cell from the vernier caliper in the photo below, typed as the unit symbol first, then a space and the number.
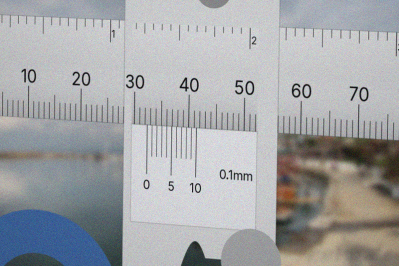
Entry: mm 32.4
